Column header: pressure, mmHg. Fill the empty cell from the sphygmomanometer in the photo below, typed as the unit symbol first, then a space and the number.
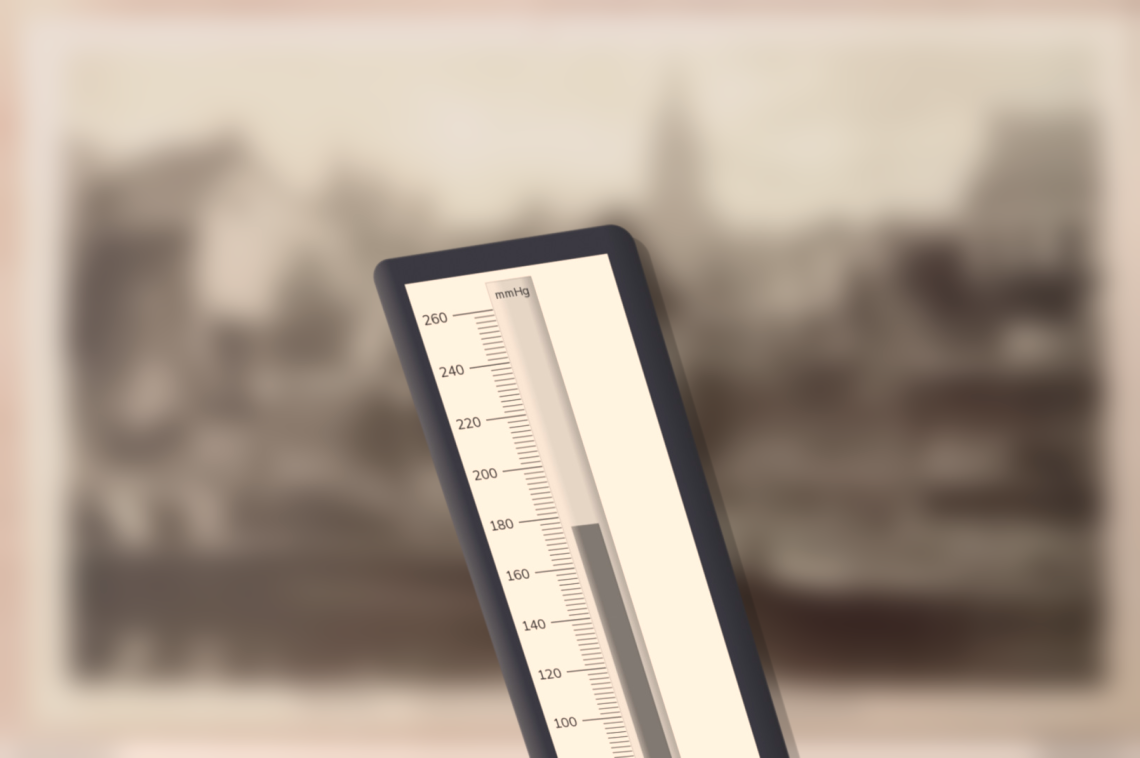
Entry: mmHg 176
